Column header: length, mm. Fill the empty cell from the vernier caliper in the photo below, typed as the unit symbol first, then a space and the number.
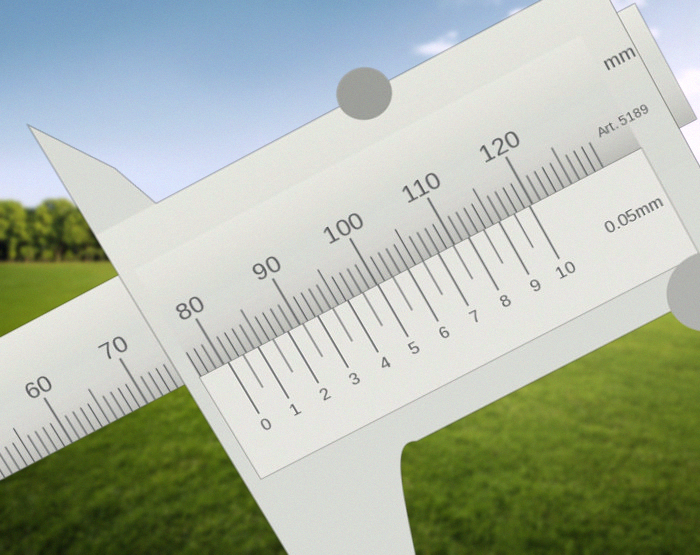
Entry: mm 80.6
